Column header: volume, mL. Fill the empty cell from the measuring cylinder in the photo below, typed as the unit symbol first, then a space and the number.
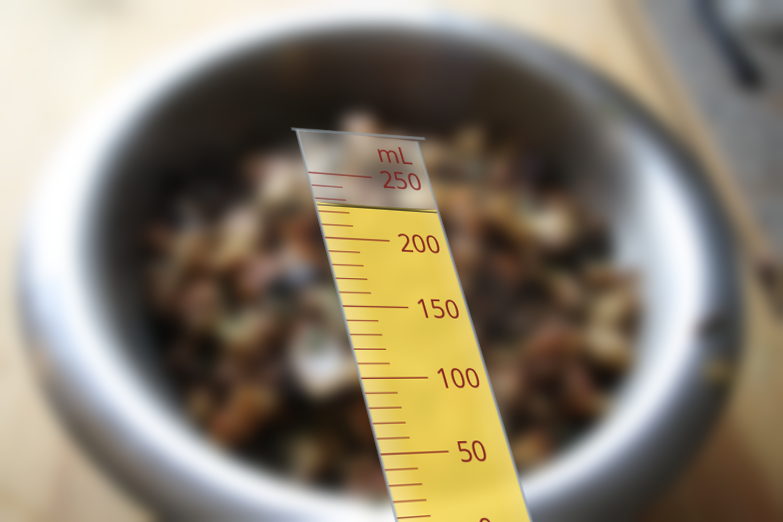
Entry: mL 225
